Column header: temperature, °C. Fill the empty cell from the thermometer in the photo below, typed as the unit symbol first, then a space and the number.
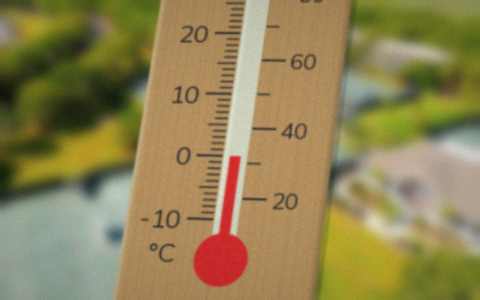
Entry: °C 0
